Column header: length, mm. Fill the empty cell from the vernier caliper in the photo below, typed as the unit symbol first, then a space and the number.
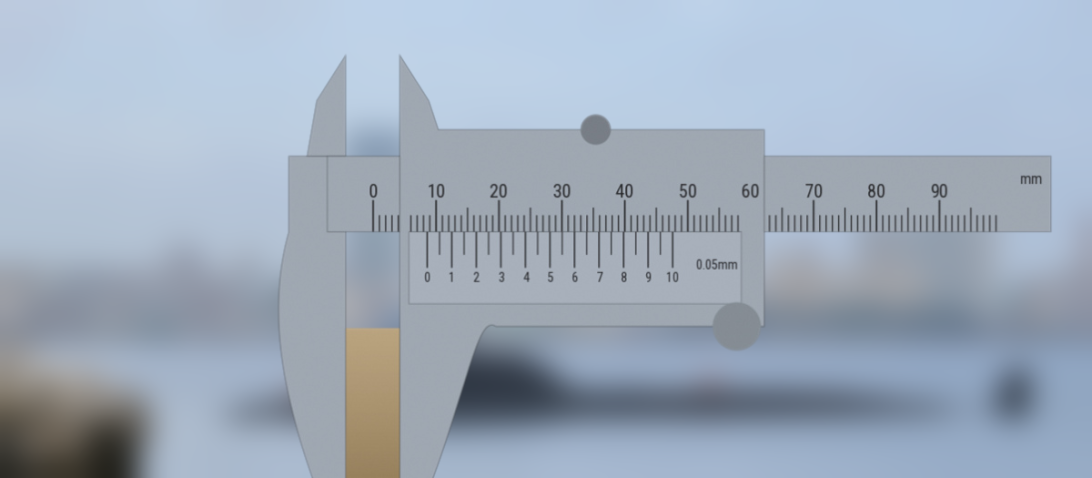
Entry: mm 8.6
